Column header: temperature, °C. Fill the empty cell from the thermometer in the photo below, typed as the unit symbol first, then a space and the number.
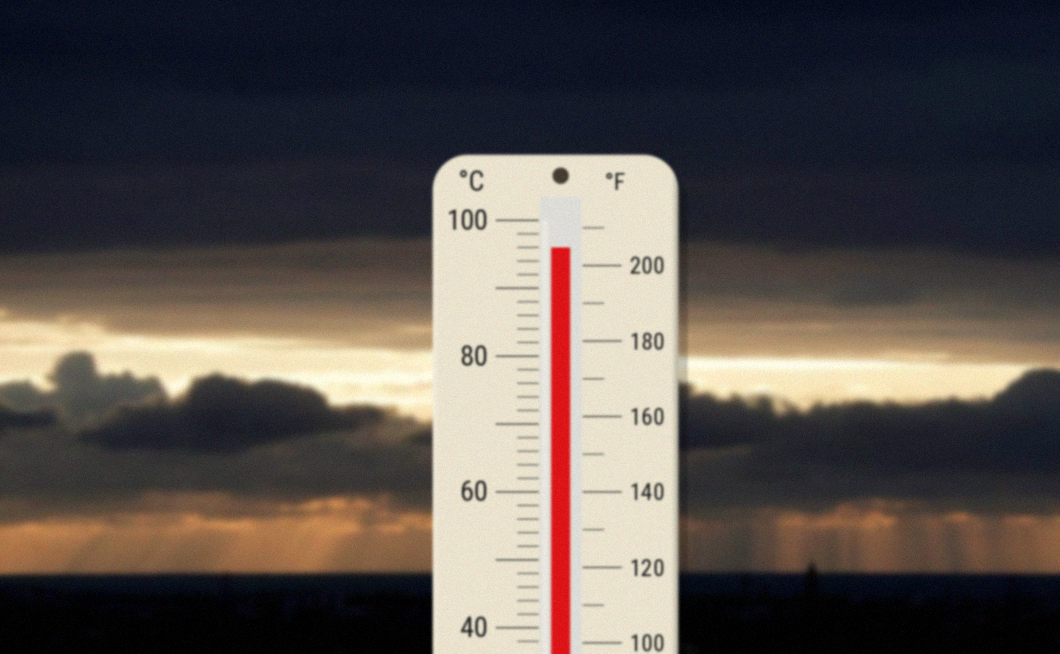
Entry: °C 96
